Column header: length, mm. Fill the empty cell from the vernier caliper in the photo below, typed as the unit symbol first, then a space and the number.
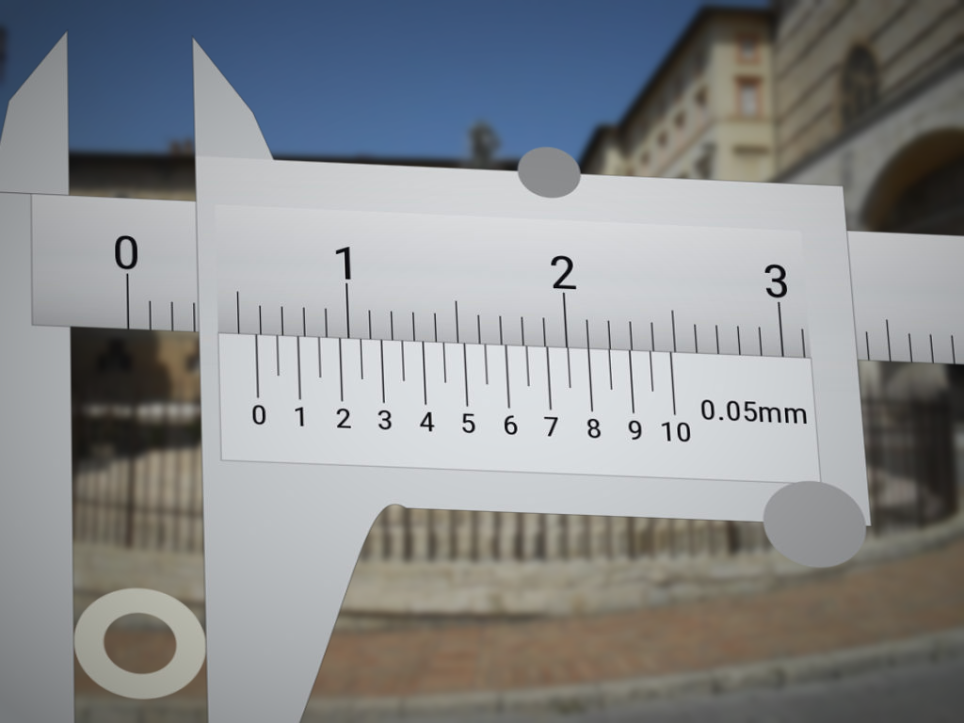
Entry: mm 5.80
